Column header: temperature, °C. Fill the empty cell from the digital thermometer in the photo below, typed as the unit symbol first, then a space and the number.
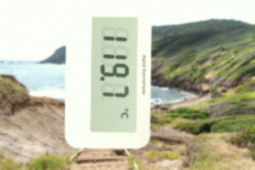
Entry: °C 119.7
